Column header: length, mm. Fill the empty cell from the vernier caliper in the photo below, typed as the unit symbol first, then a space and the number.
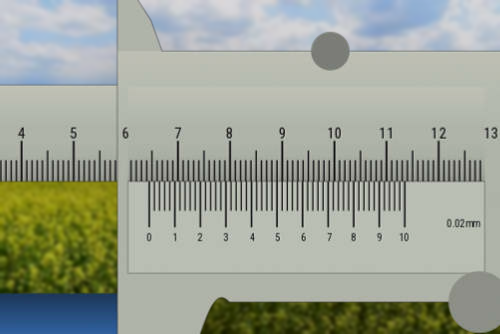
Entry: mm 64.5
